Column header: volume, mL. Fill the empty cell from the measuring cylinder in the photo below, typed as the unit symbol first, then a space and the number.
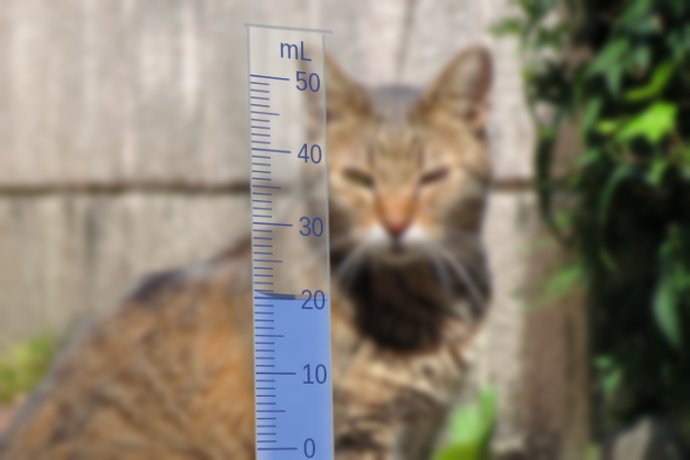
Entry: mL 20
